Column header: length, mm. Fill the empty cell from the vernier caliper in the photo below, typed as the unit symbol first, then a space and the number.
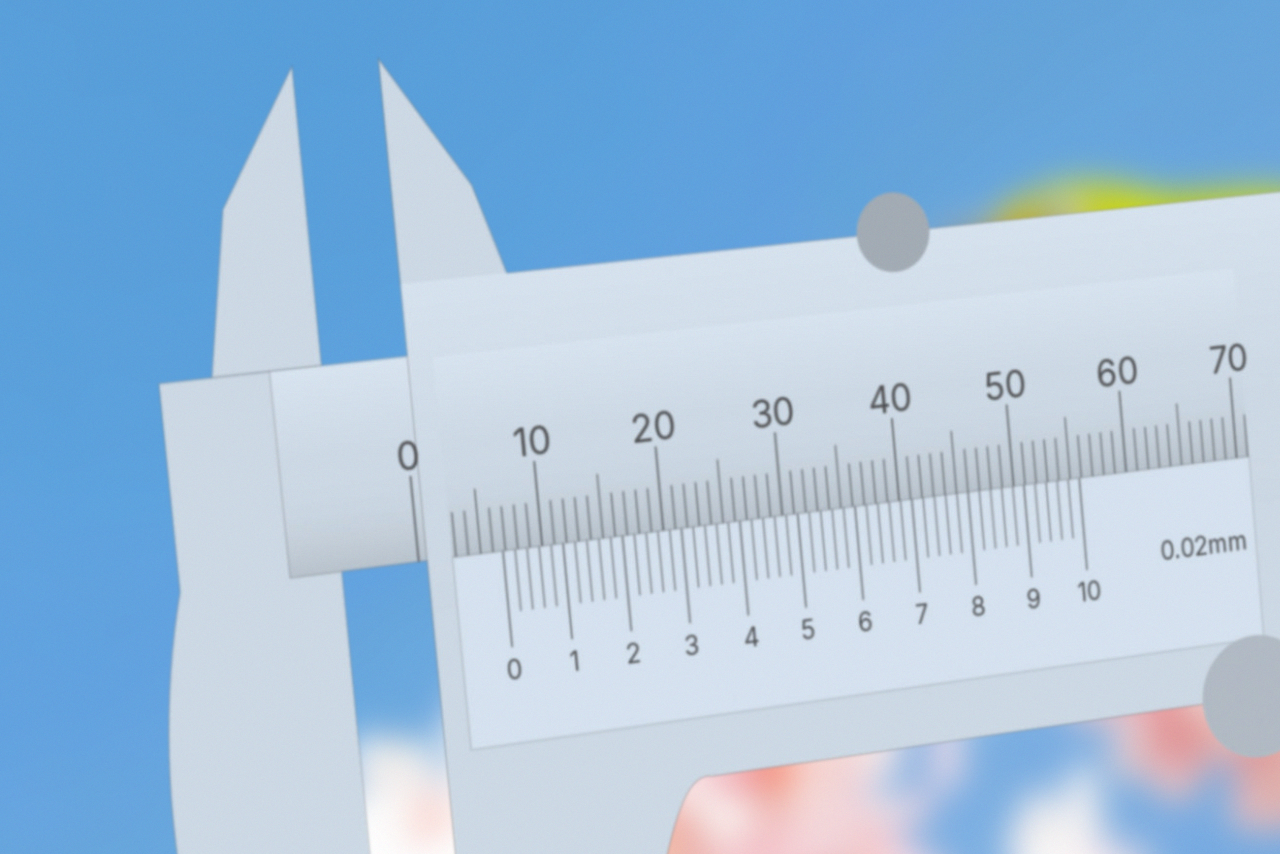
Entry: mm 6.8
